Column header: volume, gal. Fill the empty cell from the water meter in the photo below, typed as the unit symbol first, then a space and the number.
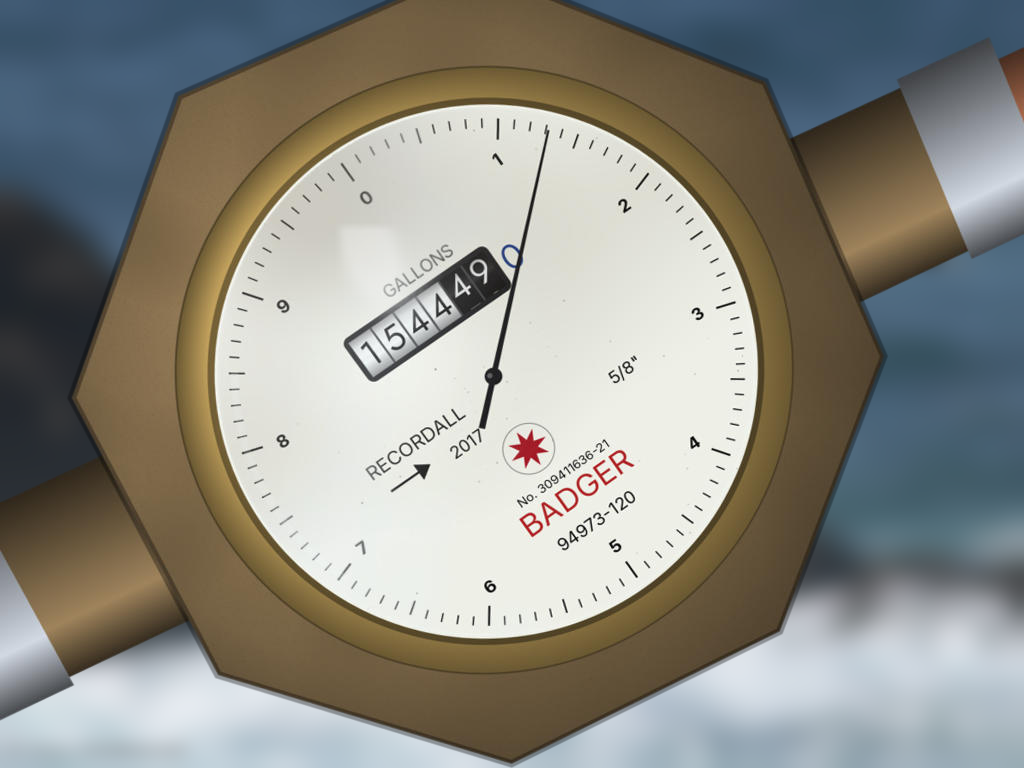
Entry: gal 1544491.3
